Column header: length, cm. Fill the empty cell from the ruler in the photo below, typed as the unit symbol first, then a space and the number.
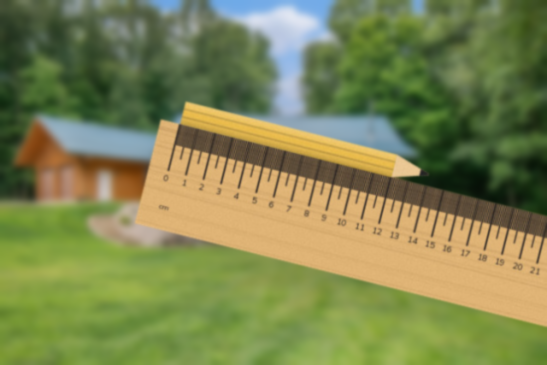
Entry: cm 14
